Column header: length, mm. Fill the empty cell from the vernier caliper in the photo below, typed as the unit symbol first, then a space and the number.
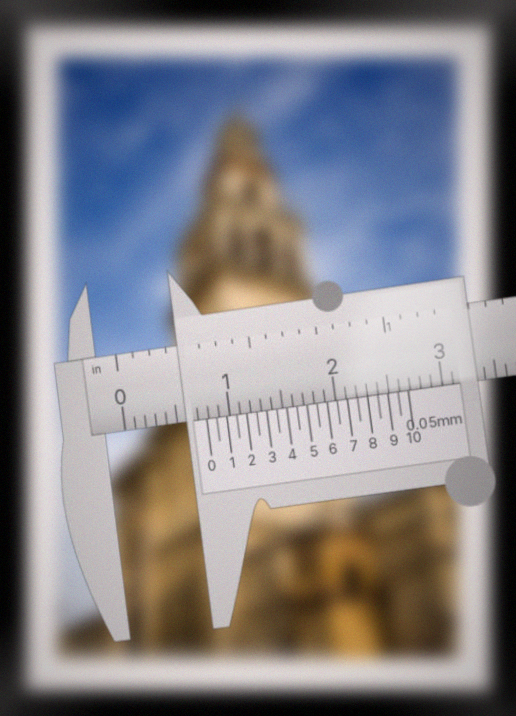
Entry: mm 7.8
